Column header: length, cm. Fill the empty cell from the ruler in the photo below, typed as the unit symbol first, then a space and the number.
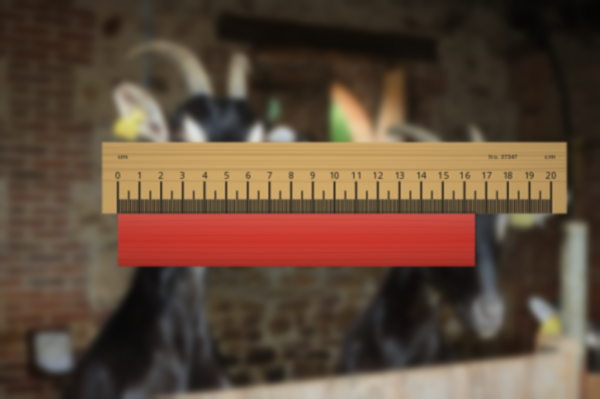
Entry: cm 16.5
